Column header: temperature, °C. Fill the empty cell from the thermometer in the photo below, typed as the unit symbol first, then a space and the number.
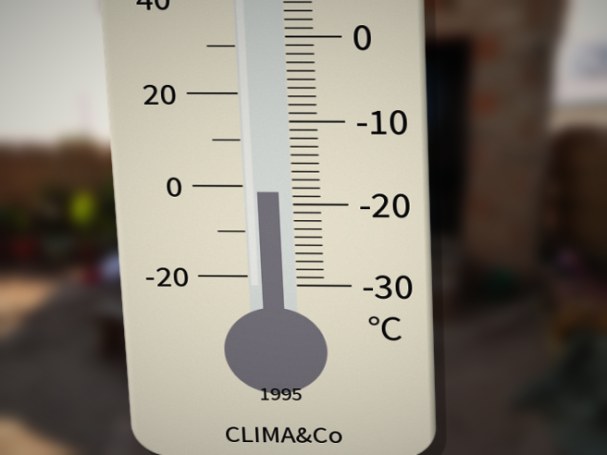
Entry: °C -18.5
